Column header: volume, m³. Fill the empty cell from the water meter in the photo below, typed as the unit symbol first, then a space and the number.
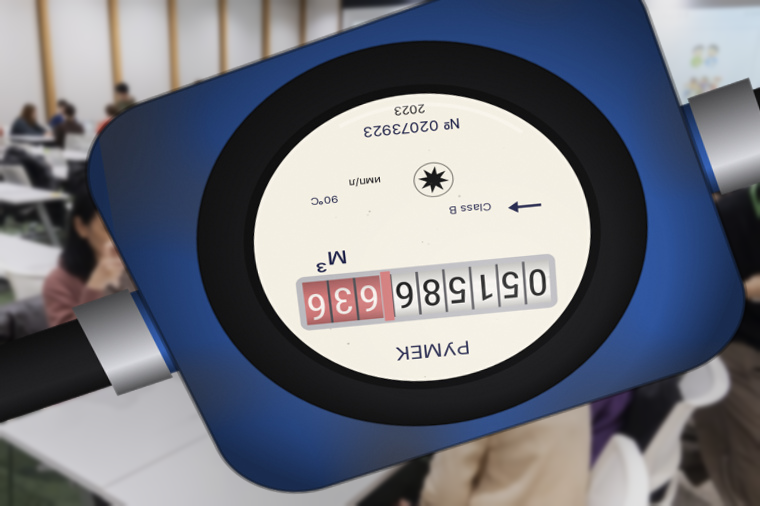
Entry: m³ 51586.636
